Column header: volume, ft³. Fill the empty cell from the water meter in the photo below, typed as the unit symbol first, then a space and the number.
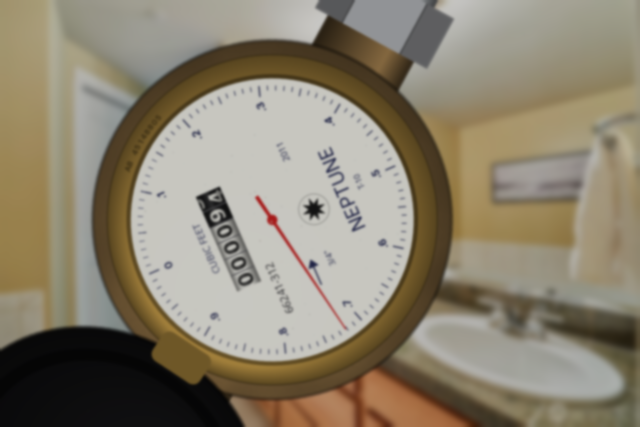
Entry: ft³ 93.72
